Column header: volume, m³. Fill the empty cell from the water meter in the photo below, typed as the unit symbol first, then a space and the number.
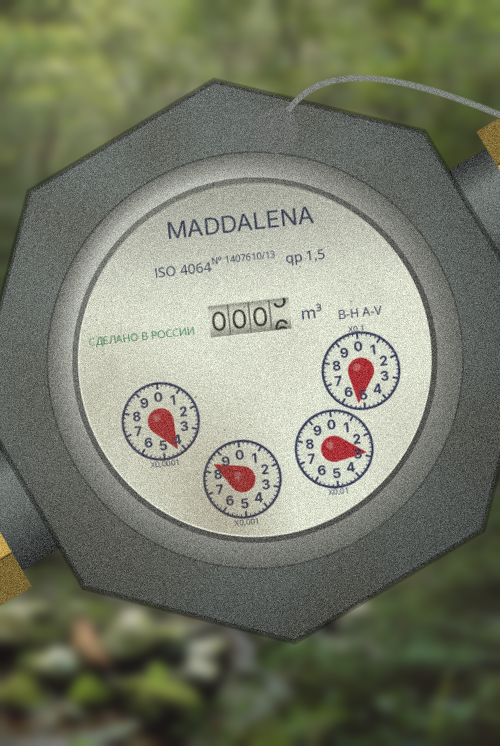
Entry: m³ 5.5284
